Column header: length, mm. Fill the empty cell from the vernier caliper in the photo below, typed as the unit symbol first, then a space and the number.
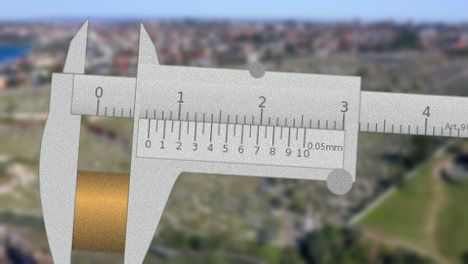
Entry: mm 6.4
